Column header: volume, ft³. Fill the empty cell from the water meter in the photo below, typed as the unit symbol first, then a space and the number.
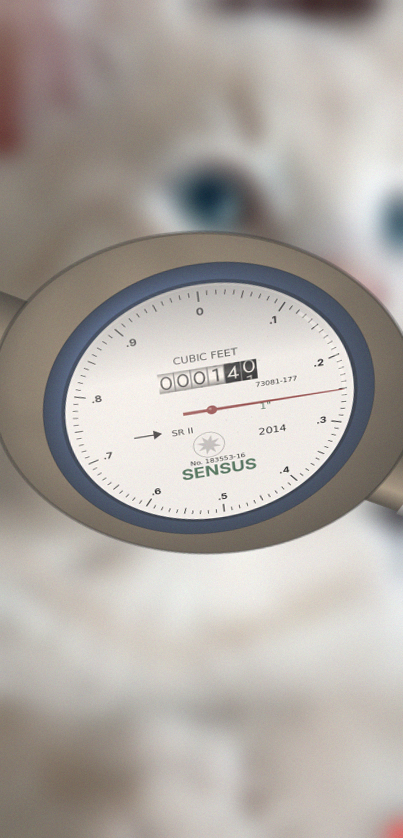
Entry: ft³ 140.25
